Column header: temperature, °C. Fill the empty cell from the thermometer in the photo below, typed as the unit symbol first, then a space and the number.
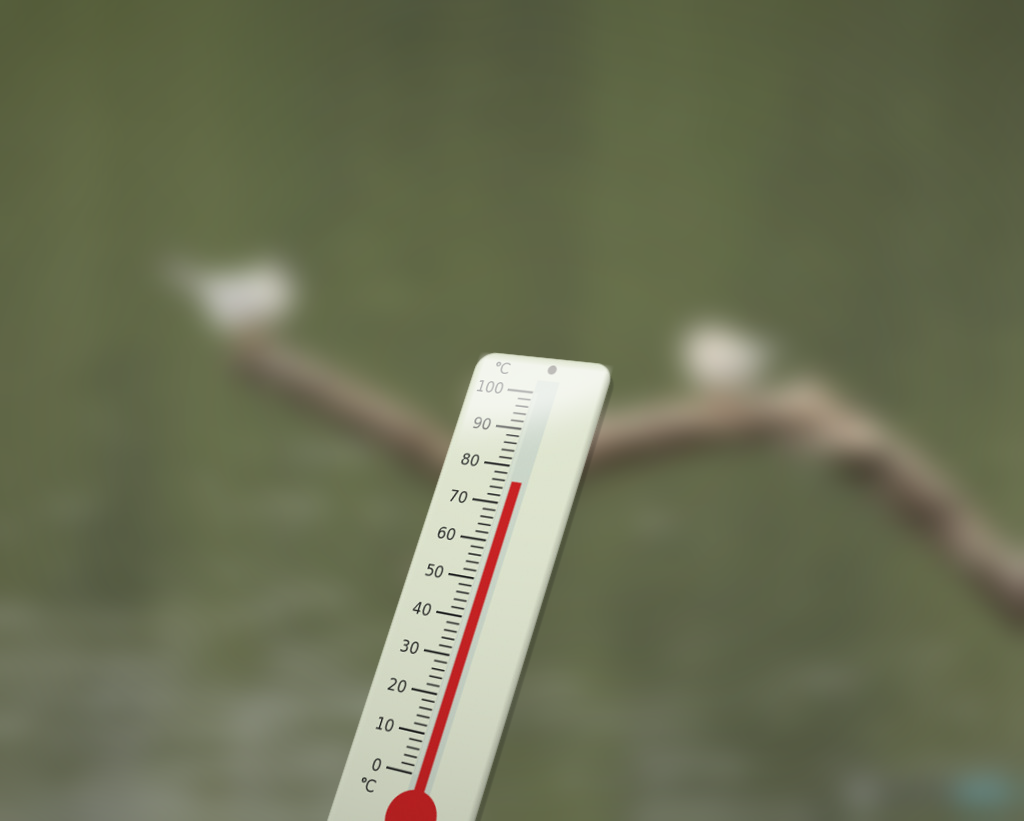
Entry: °C 76
